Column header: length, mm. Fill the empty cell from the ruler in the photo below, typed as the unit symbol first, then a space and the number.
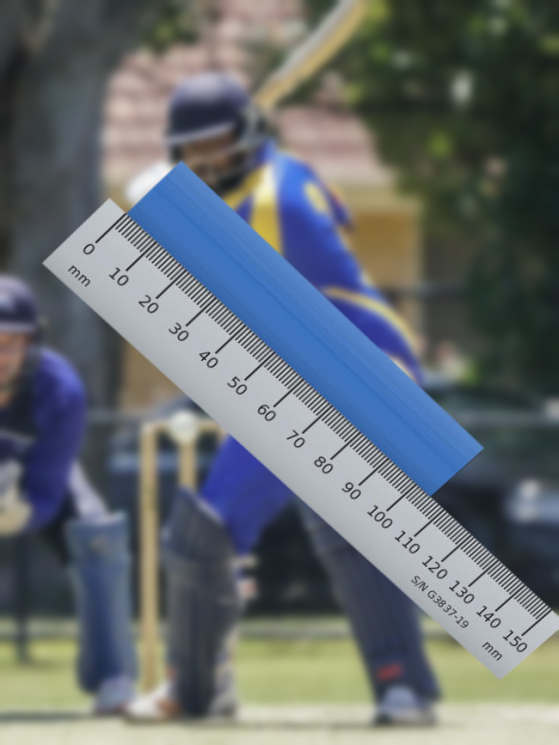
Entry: mm 105
